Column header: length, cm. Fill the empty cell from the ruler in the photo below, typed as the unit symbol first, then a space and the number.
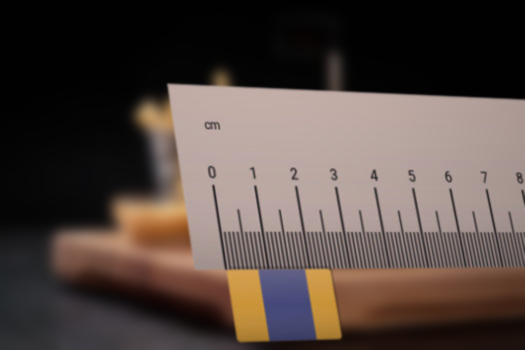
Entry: cm 2.5
